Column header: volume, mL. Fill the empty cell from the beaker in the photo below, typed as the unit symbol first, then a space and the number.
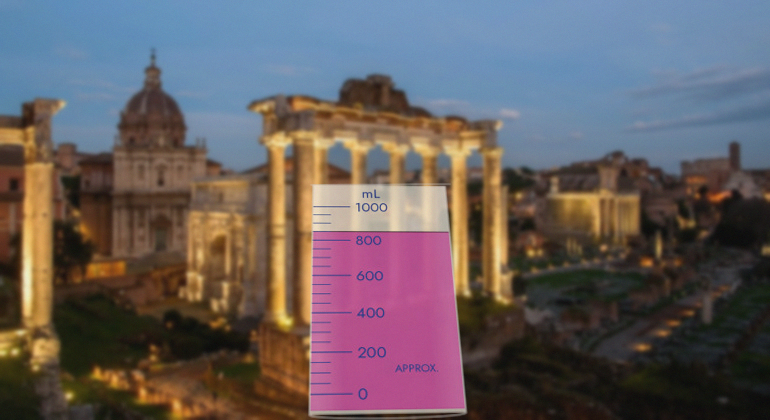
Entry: mL 850
